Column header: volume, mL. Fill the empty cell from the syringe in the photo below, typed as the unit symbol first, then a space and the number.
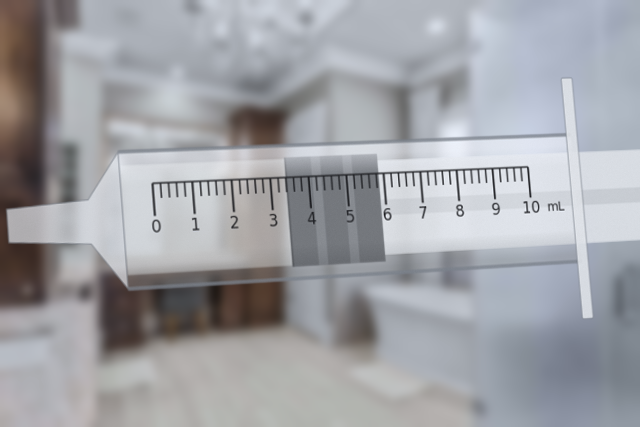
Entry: mL 3.4
